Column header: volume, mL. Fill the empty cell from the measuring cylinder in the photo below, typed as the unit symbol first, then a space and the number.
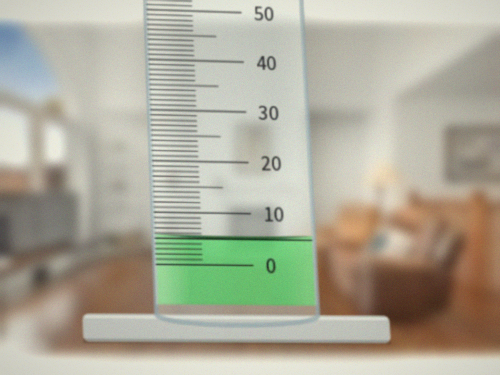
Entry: mL 5
